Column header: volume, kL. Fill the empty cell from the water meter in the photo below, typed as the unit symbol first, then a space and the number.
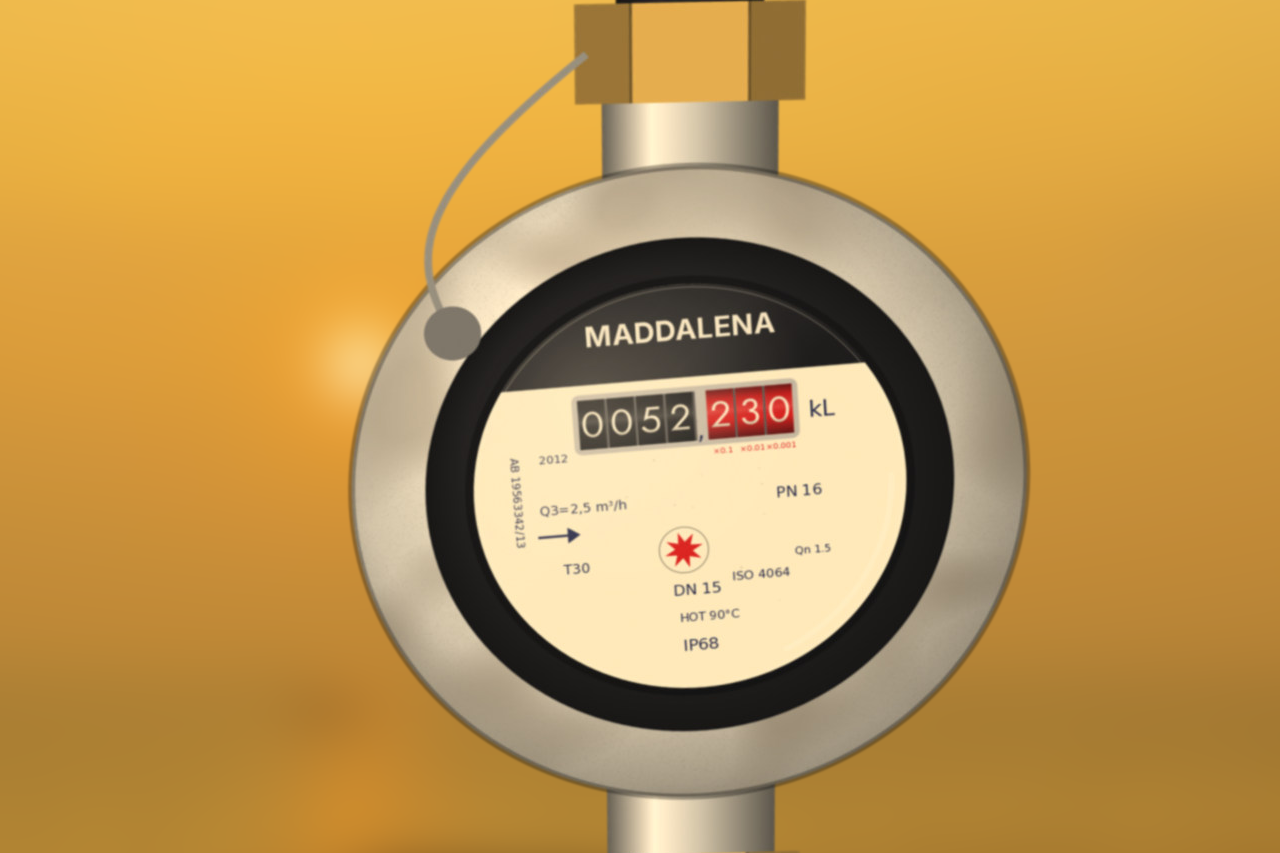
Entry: kL 52.230
